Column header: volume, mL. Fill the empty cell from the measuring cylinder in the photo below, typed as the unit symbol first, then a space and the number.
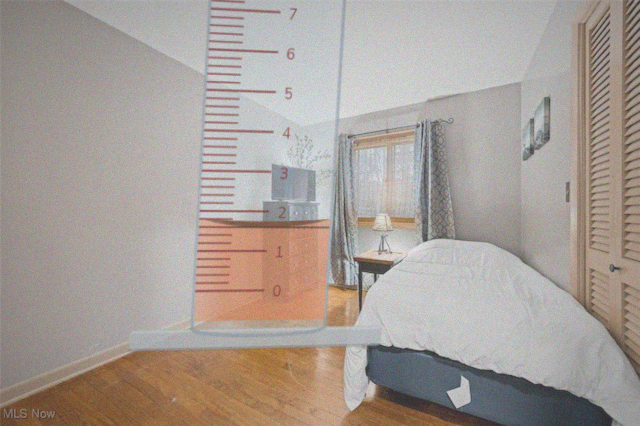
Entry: mL 1.6
